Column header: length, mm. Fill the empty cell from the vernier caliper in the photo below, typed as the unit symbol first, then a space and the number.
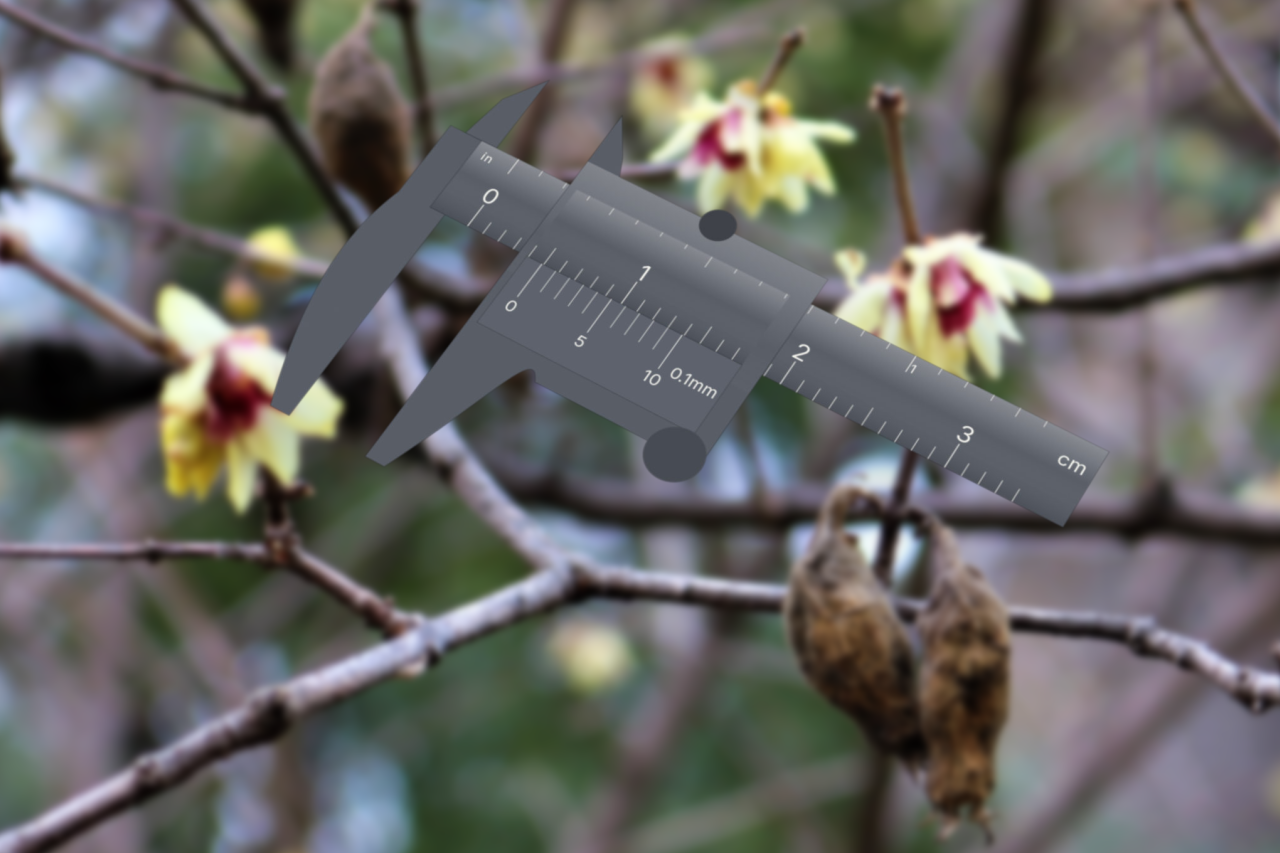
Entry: mm 4.9
